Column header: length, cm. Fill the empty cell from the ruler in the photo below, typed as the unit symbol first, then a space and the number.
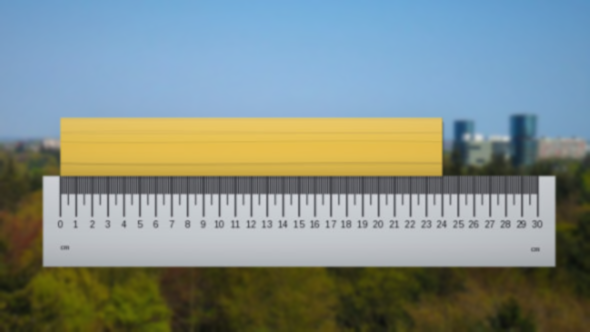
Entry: cm 24
